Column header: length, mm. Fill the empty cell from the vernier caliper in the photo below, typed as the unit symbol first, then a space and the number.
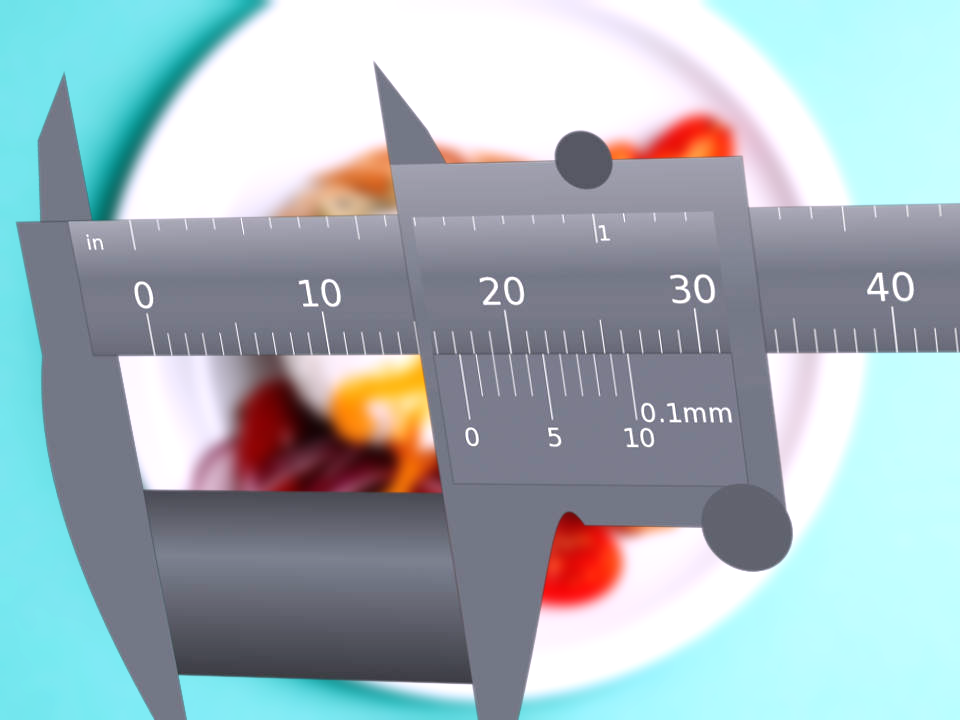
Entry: mm 17.2
